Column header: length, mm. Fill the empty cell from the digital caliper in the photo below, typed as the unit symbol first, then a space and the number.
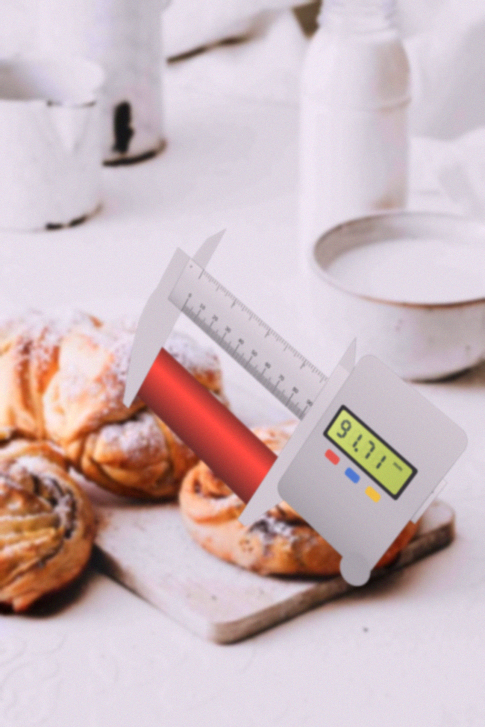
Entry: mm 91.71
